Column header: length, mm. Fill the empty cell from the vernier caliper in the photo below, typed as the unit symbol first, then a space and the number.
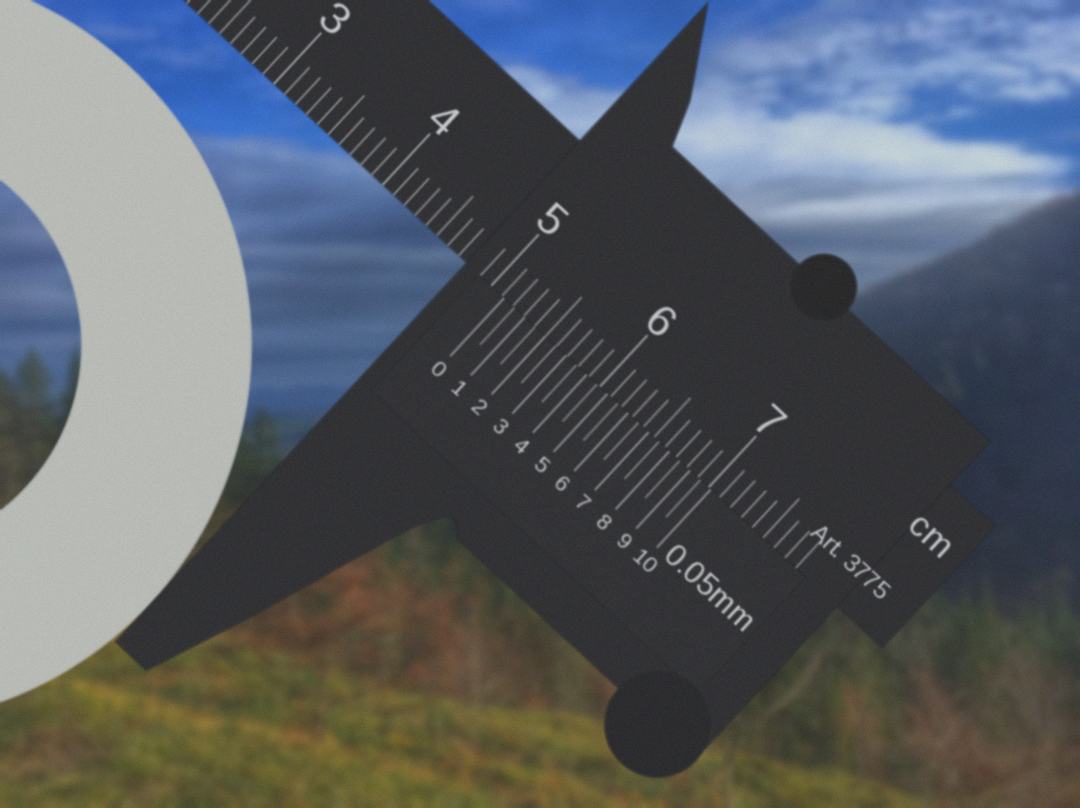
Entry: mm 51.2
